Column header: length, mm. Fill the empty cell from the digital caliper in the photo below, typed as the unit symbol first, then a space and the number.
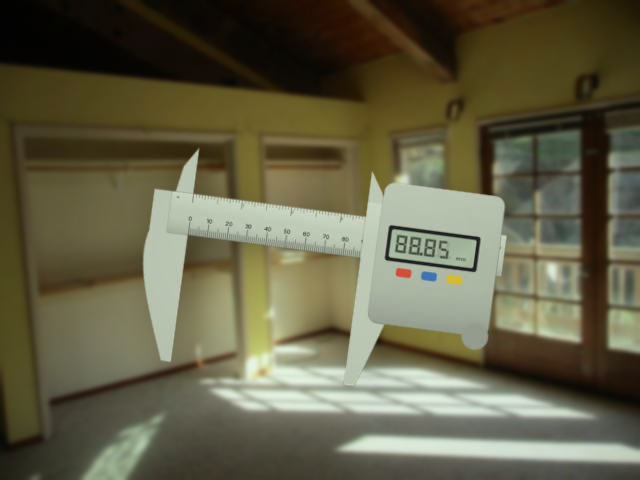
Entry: mm 88.85
